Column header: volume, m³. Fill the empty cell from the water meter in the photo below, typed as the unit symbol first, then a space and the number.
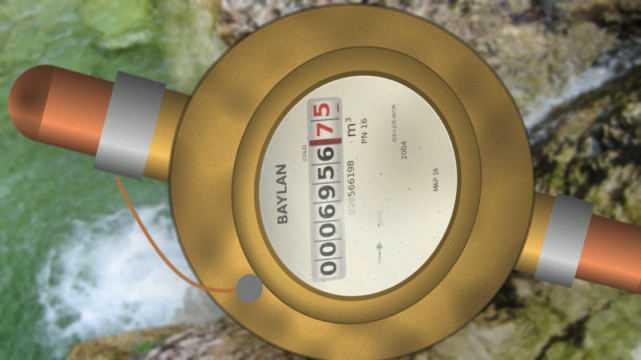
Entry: m³ 6956.75
